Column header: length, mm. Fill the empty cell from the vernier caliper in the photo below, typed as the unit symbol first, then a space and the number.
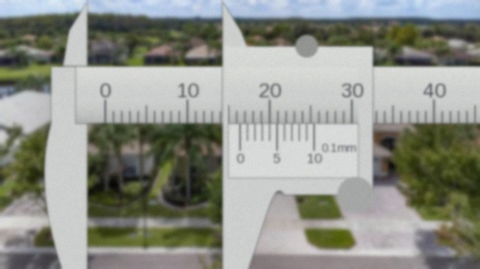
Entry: mm 16.4
